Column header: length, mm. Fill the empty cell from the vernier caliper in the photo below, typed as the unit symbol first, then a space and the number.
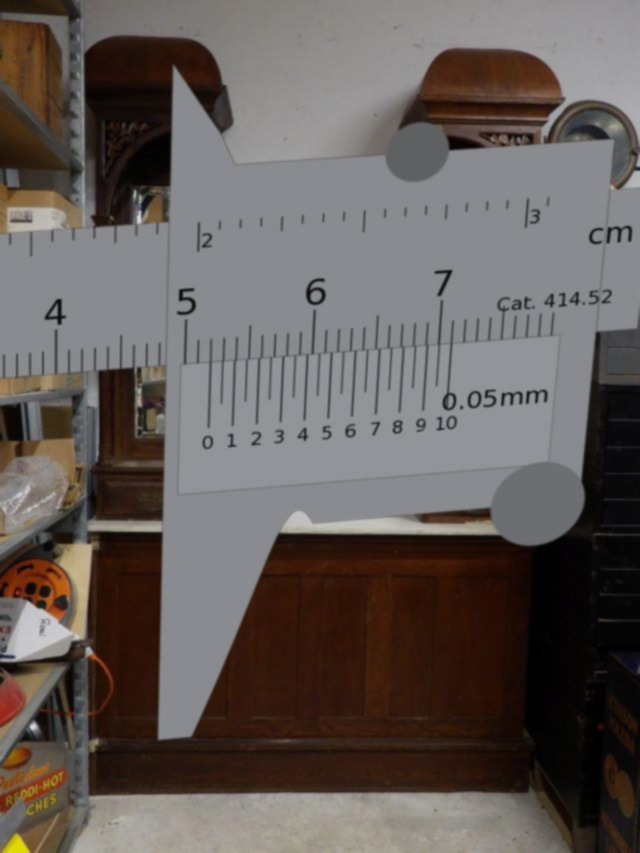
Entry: mm 52.0
